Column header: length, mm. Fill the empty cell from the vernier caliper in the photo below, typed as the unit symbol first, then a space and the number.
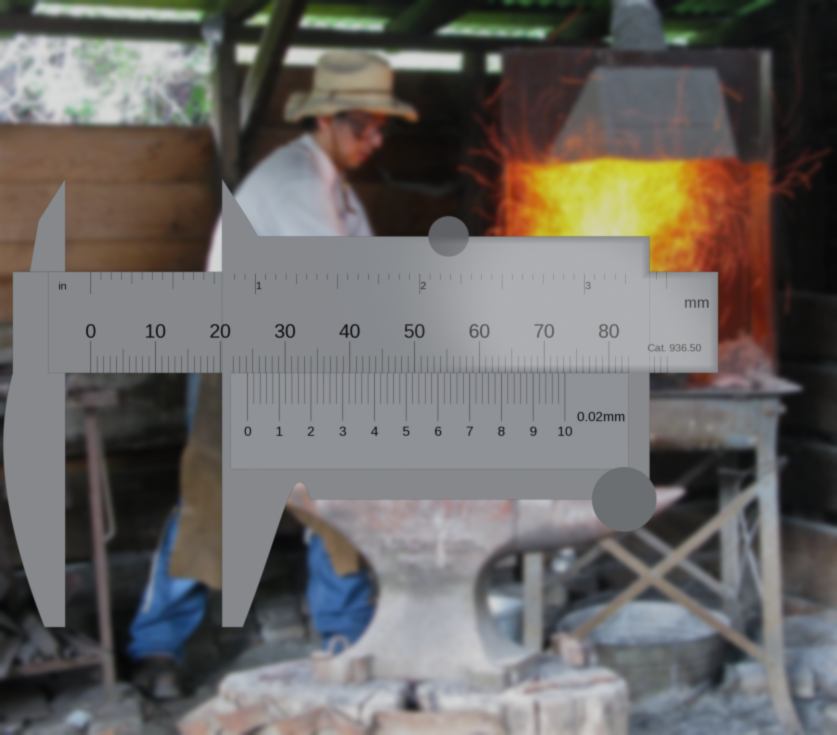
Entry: mm 24.2
